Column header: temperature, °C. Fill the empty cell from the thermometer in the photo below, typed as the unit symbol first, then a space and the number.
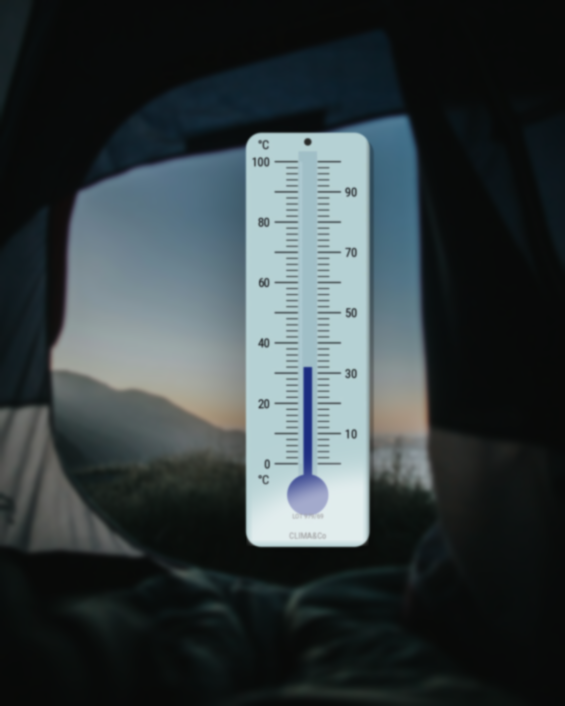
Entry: °C 32
